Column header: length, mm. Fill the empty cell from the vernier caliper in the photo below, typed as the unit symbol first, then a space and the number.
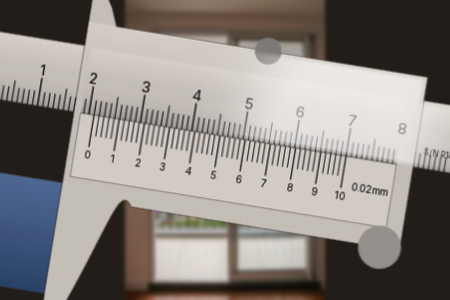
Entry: mm 21.0
